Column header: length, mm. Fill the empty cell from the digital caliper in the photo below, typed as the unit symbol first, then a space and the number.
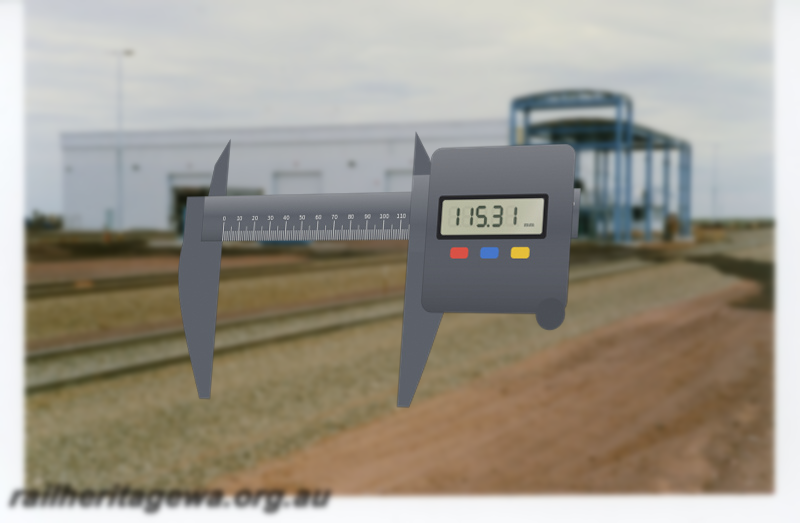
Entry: mm 115.31
